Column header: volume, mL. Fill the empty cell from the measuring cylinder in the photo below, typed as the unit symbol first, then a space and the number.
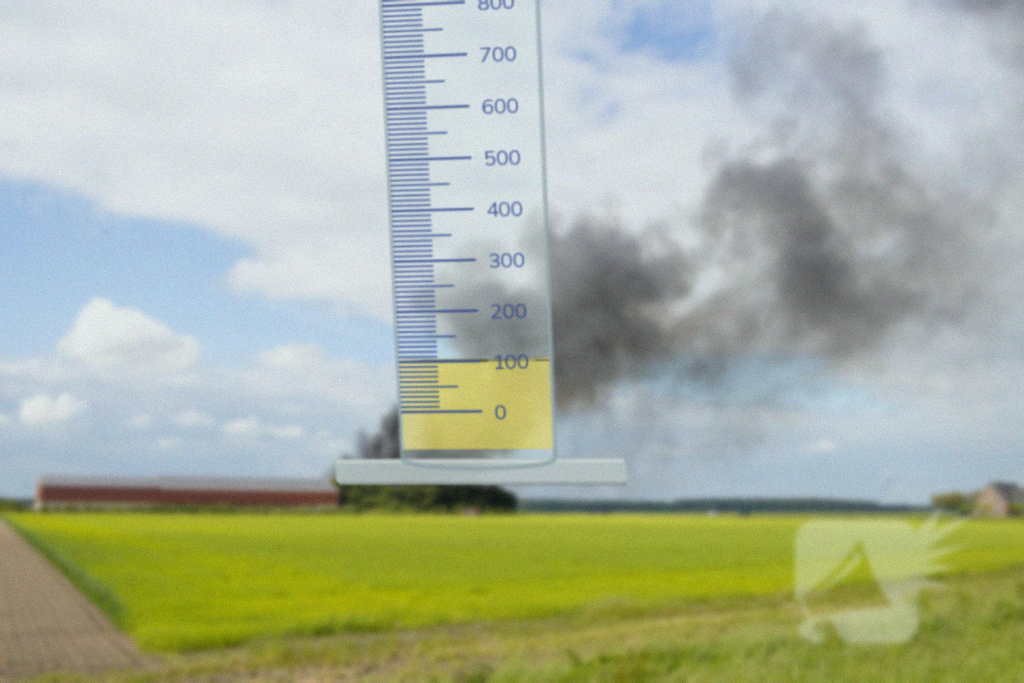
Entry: mL 100
